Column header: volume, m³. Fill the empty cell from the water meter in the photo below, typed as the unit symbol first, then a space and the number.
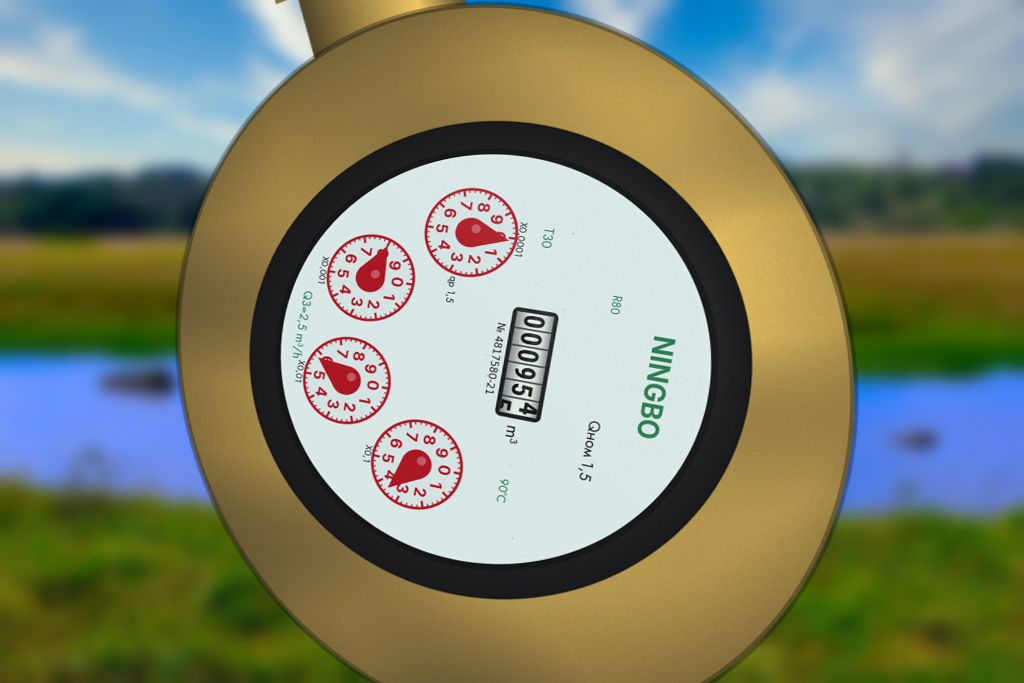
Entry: m³ 954.3580
